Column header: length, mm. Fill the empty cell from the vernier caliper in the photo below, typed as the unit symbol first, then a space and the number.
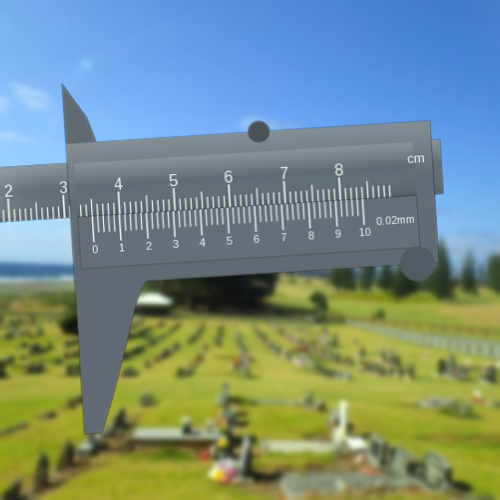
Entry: mm 35.0
